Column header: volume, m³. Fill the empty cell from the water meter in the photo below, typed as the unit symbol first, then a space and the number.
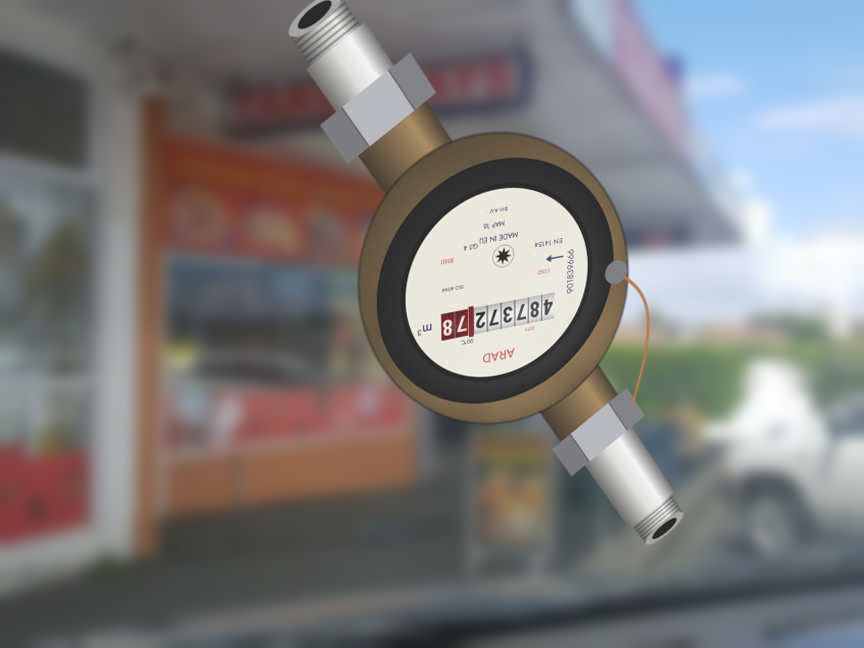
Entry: m³ 487372.78
